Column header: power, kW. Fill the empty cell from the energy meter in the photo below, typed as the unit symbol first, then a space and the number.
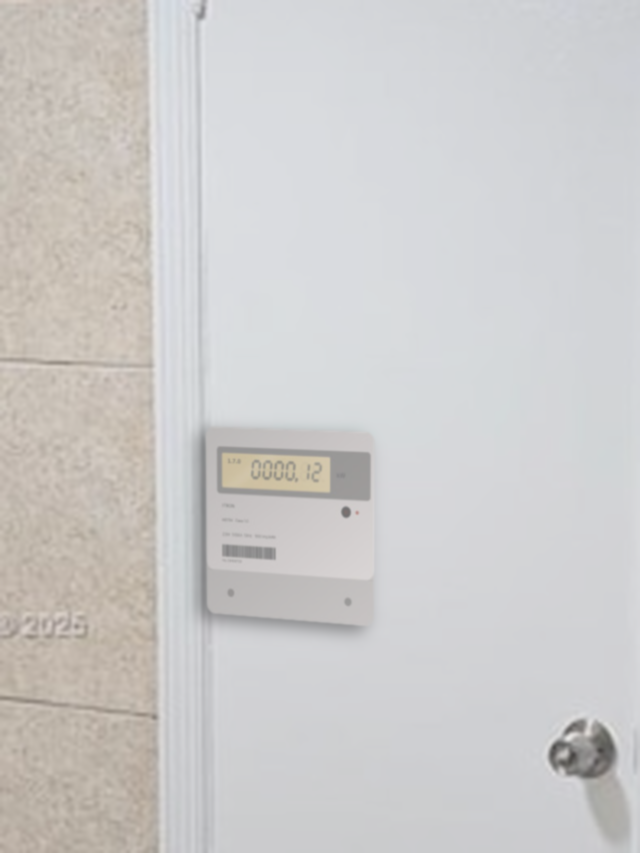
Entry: kW 0.12
